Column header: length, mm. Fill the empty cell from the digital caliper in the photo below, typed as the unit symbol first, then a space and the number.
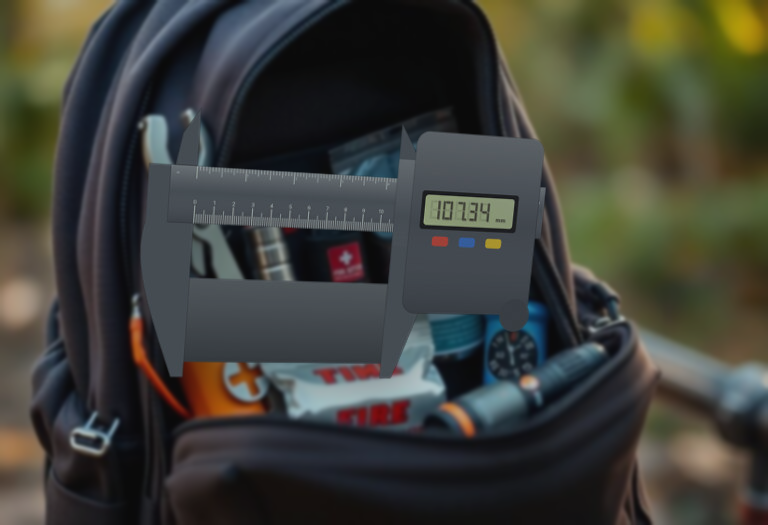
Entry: mm 107.34
